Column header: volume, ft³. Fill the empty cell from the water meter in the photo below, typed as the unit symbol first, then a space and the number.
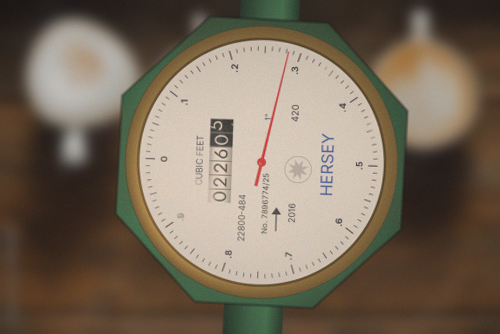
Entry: ft³ 22605.28
